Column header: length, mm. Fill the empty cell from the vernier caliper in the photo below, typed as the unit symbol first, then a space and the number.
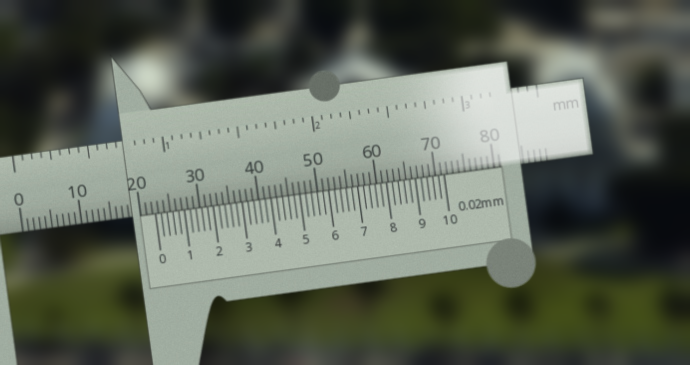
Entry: mm 22.5
